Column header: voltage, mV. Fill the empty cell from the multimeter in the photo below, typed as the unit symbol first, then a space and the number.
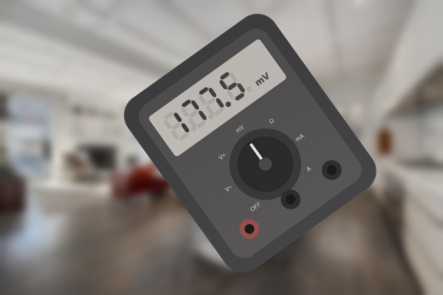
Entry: mV 177.5
